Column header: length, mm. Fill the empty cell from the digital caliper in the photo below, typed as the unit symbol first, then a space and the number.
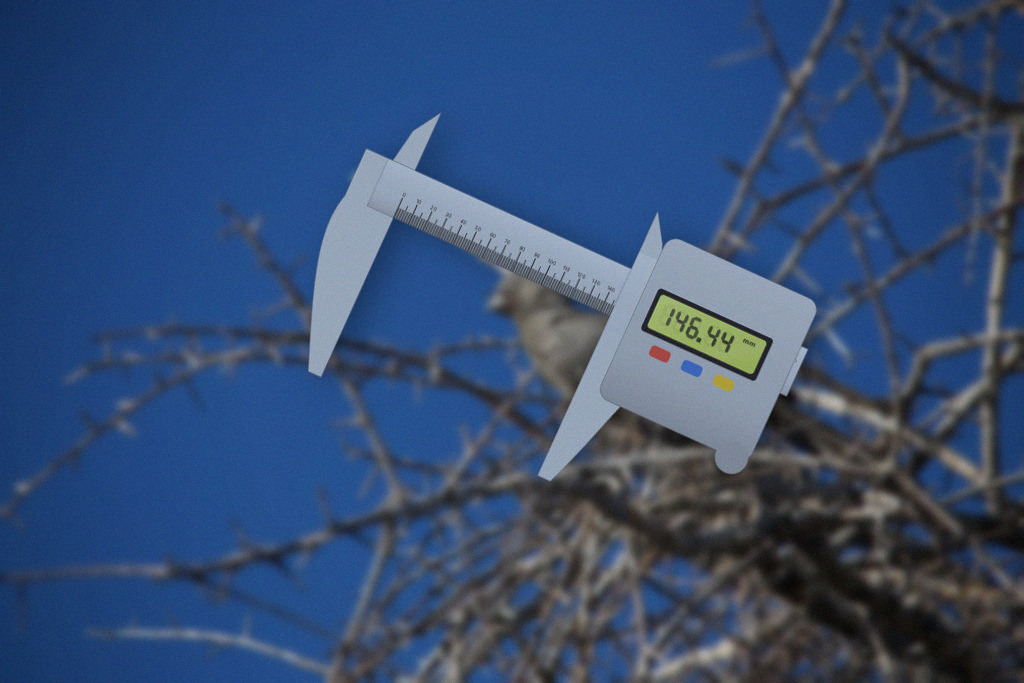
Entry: mm 146.44
